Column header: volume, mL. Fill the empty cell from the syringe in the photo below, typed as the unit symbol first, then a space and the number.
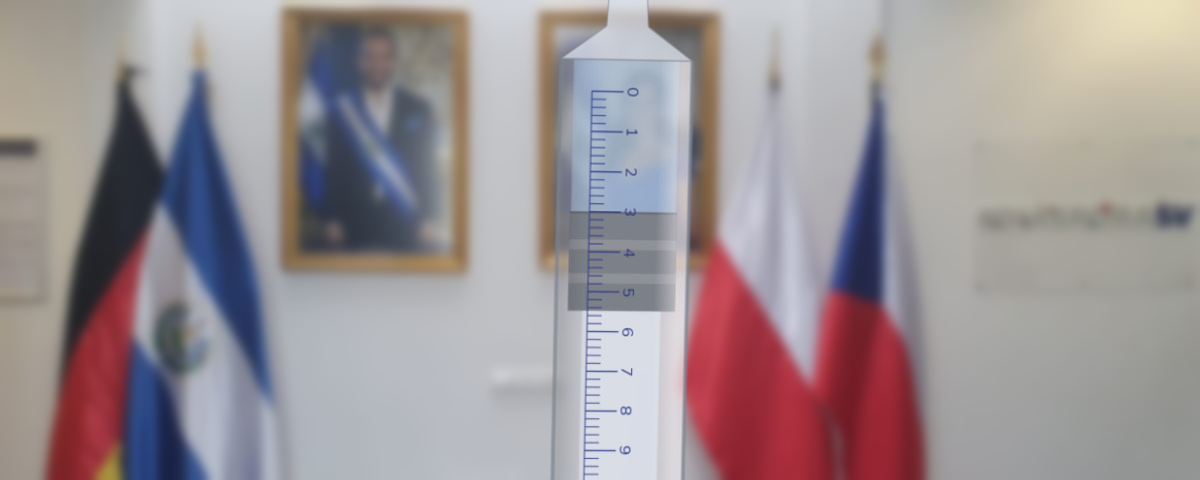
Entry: mL 3
